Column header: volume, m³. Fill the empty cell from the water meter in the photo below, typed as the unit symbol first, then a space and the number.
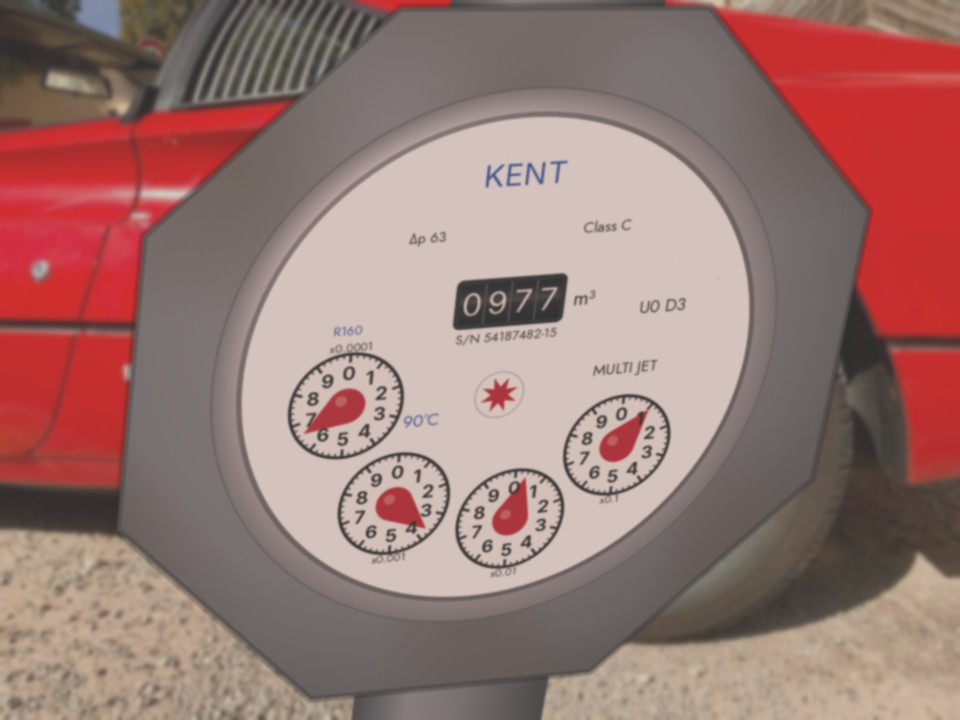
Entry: m³ 977.1036
